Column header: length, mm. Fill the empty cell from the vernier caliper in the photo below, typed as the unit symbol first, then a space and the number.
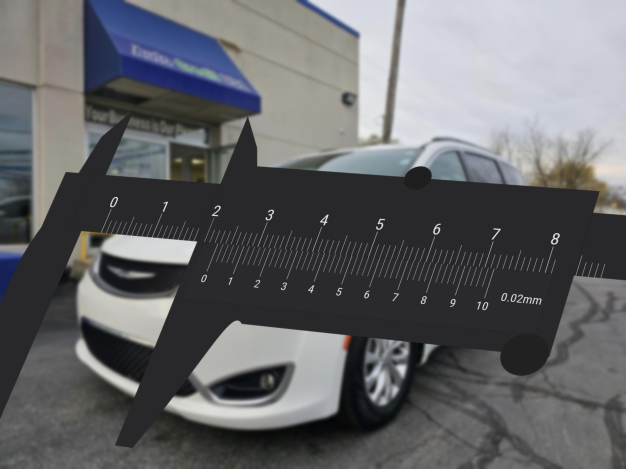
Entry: mm 22.6
